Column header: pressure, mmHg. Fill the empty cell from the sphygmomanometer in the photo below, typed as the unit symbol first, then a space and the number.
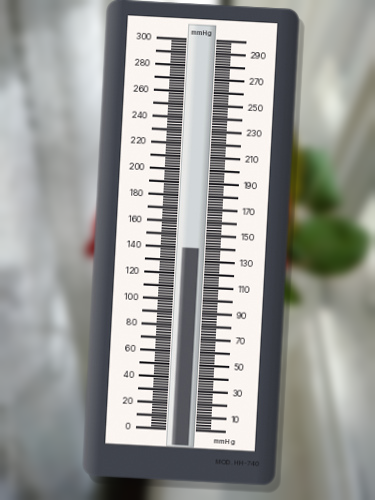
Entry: mmHg 140
